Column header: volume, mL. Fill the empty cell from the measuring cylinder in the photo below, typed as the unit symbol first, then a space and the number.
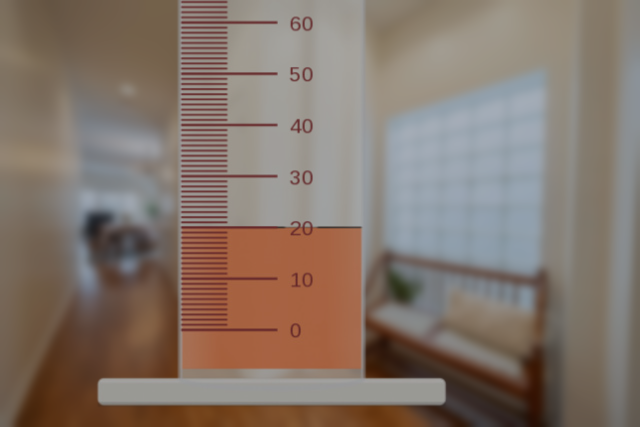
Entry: mL 20
